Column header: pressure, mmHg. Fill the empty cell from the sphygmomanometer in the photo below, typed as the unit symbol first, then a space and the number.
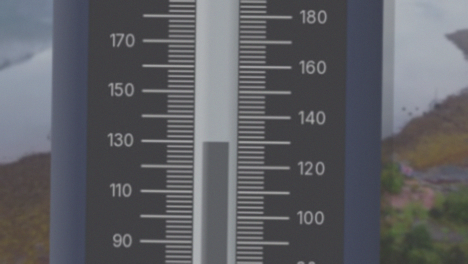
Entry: mmHg 130
